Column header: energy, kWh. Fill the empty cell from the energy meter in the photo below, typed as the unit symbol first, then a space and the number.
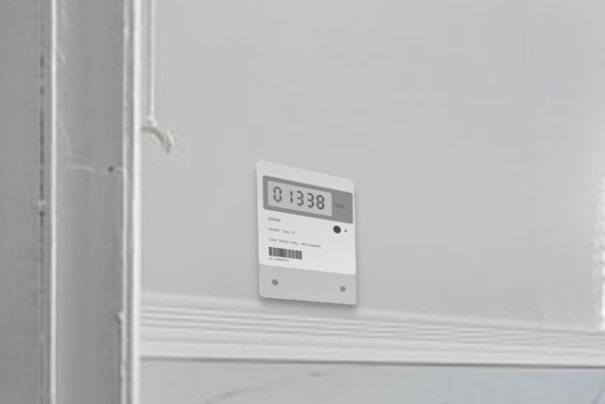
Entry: kWh 1338
